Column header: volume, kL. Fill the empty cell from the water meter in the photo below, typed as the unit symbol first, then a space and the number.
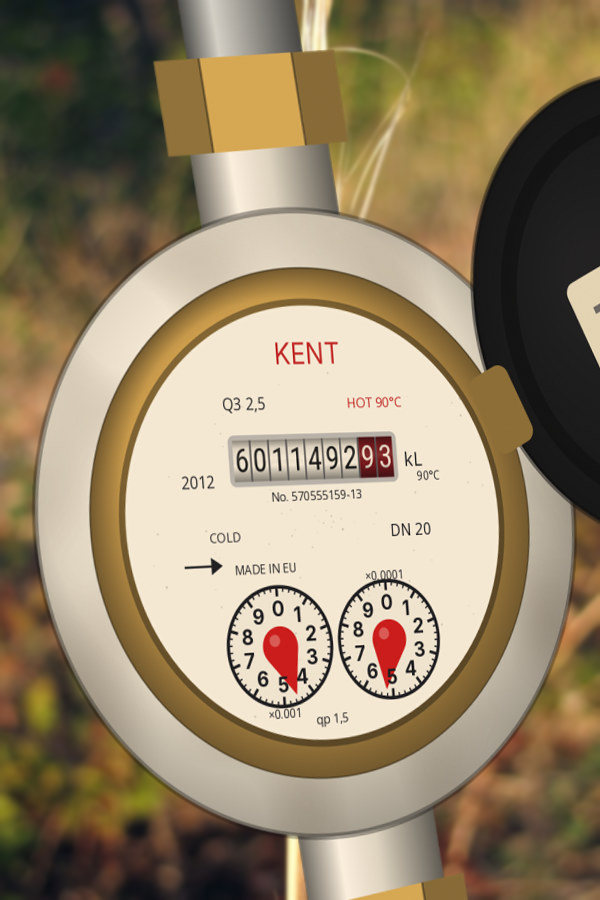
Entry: kL 6011492.9345
